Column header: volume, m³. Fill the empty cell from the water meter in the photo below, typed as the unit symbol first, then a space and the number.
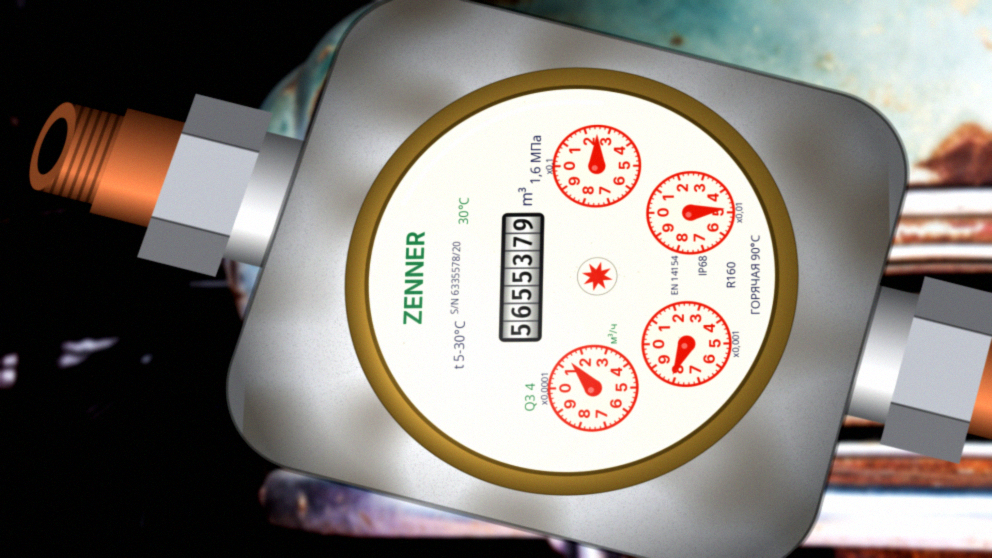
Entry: m³ 5655379.2481
